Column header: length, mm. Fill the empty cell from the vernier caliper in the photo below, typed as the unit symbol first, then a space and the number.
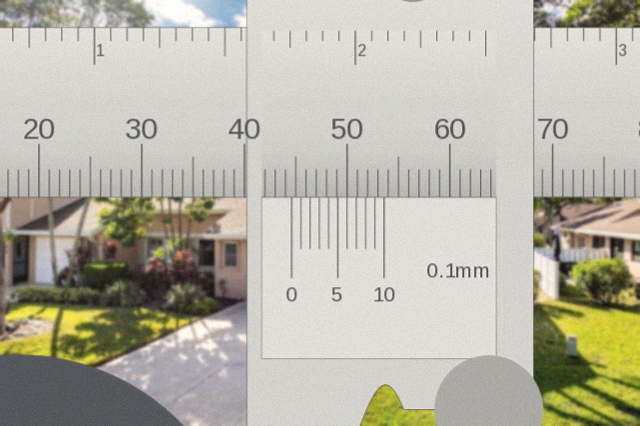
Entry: mm 44.6
